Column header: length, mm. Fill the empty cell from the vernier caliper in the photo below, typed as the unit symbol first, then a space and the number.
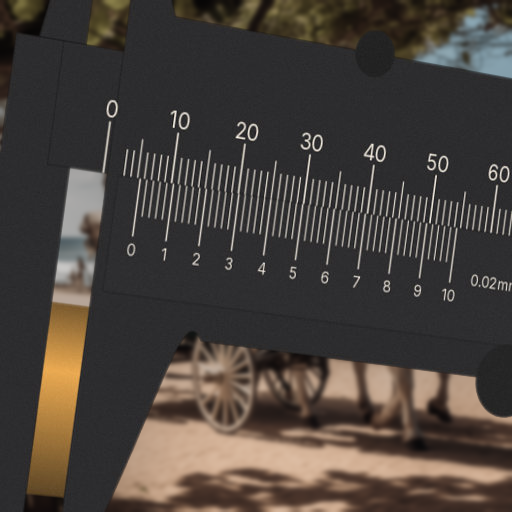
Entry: mm 5.4
